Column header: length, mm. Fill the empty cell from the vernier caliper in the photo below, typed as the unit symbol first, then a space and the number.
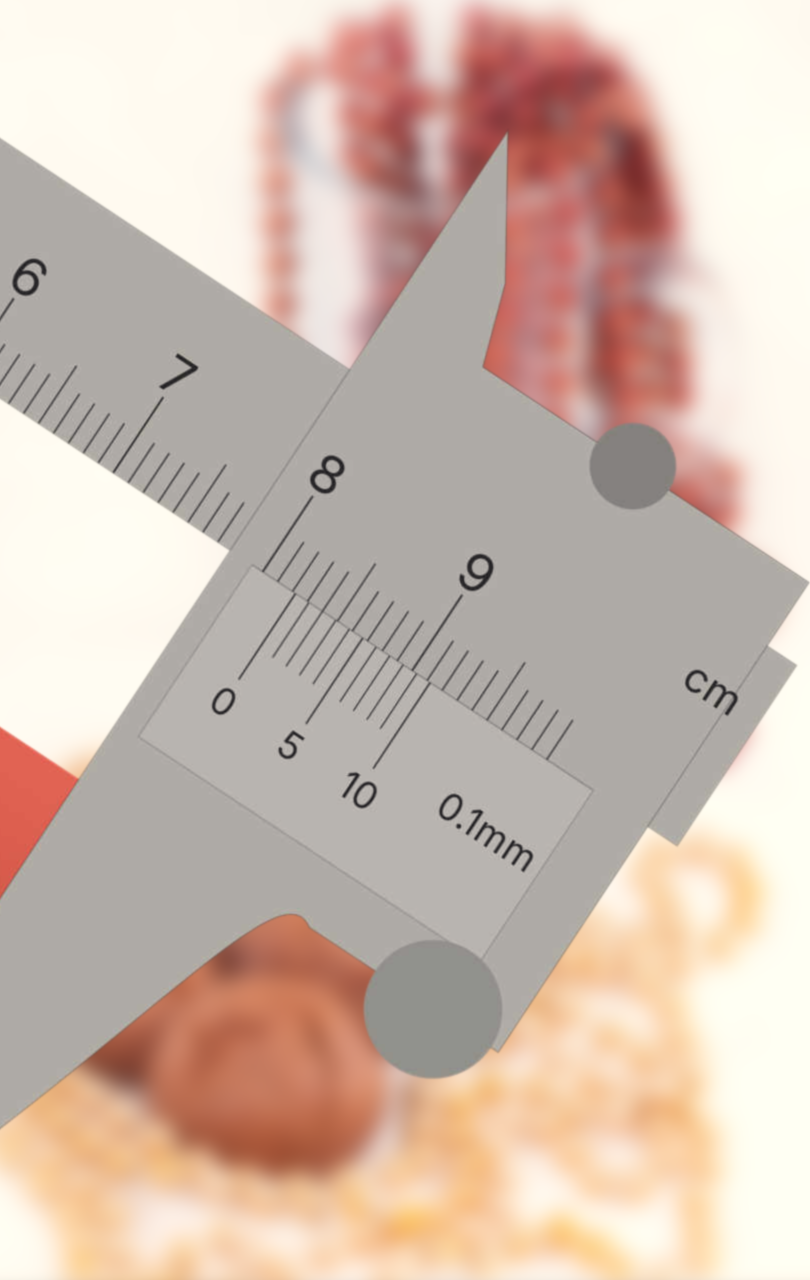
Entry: mm 82.2
